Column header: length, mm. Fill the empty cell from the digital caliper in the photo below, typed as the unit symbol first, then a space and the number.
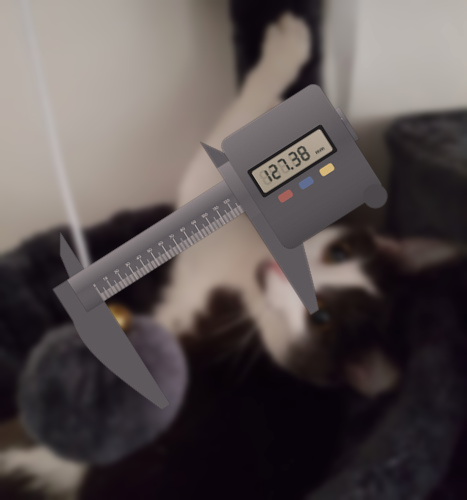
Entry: mm 127.38
